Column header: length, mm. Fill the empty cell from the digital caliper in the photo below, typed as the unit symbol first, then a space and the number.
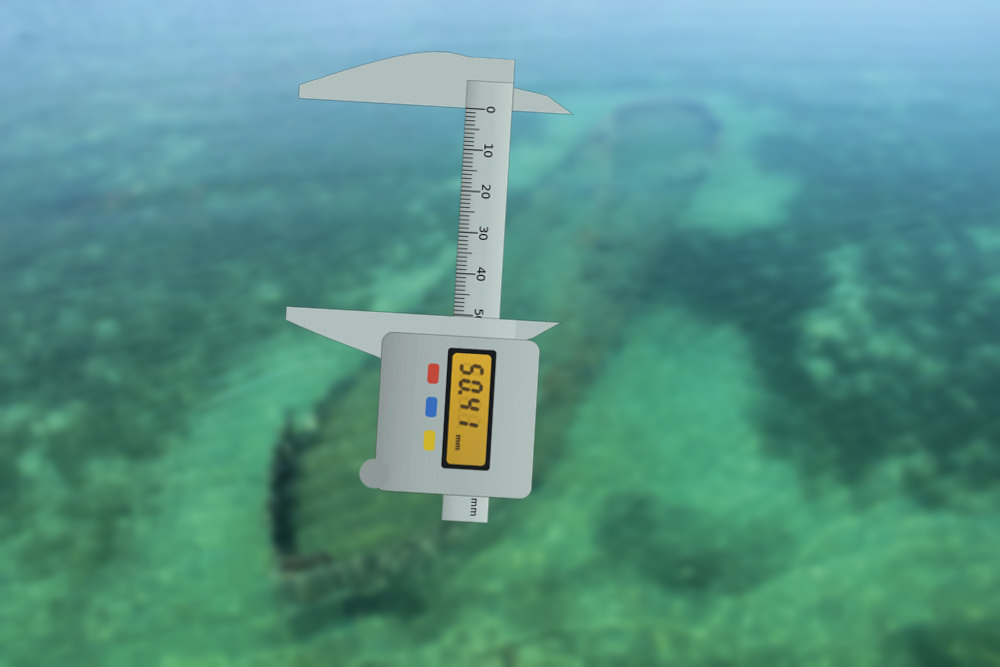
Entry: mm 50.41
